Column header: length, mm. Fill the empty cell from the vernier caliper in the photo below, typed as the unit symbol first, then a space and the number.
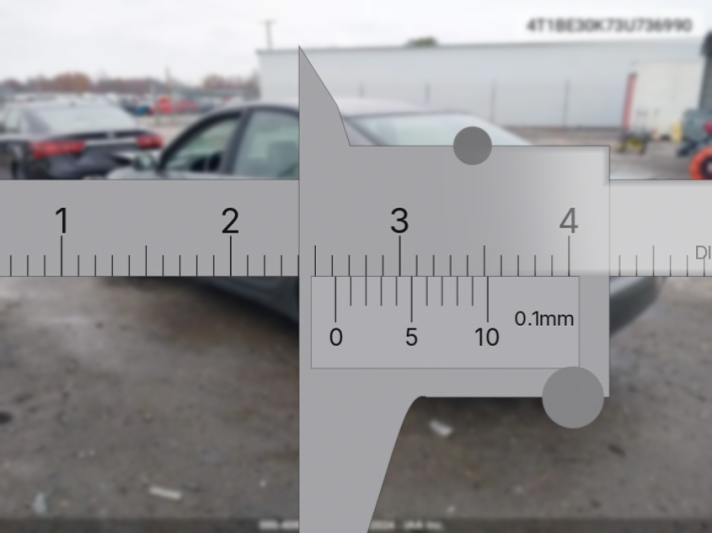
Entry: mm 26.2
